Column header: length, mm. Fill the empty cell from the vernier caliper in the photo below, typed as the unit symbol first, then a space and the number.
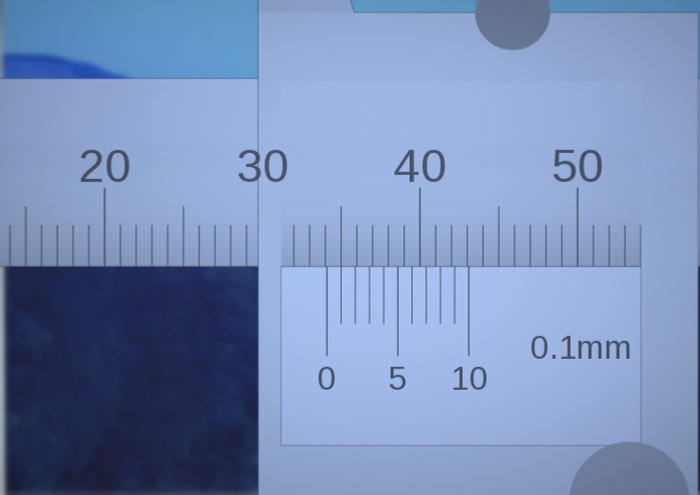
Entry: mm 34.1
